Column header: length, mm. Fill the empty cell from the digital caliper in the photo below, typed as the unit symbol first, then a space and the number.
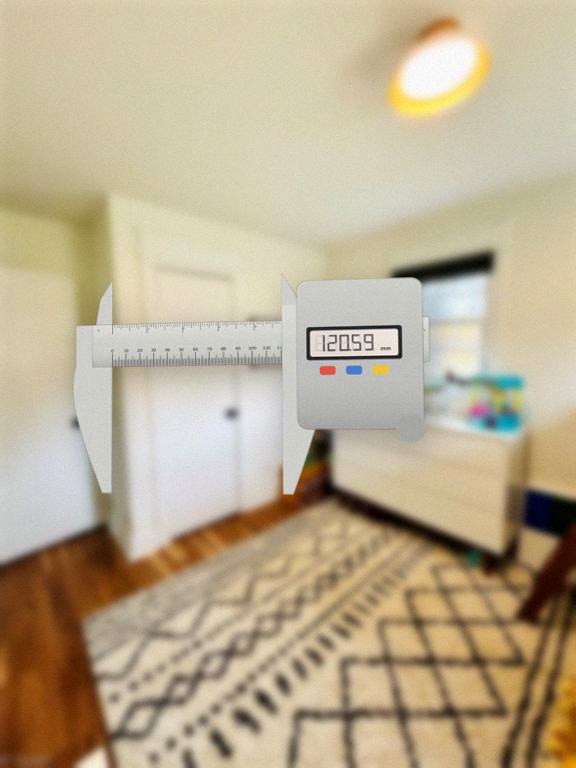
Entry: mm 120.59
